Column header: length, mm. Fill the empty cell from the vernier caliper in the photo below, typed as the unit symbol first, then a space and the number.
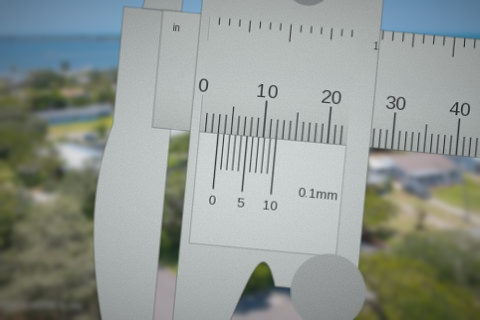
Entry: mm 3.0
